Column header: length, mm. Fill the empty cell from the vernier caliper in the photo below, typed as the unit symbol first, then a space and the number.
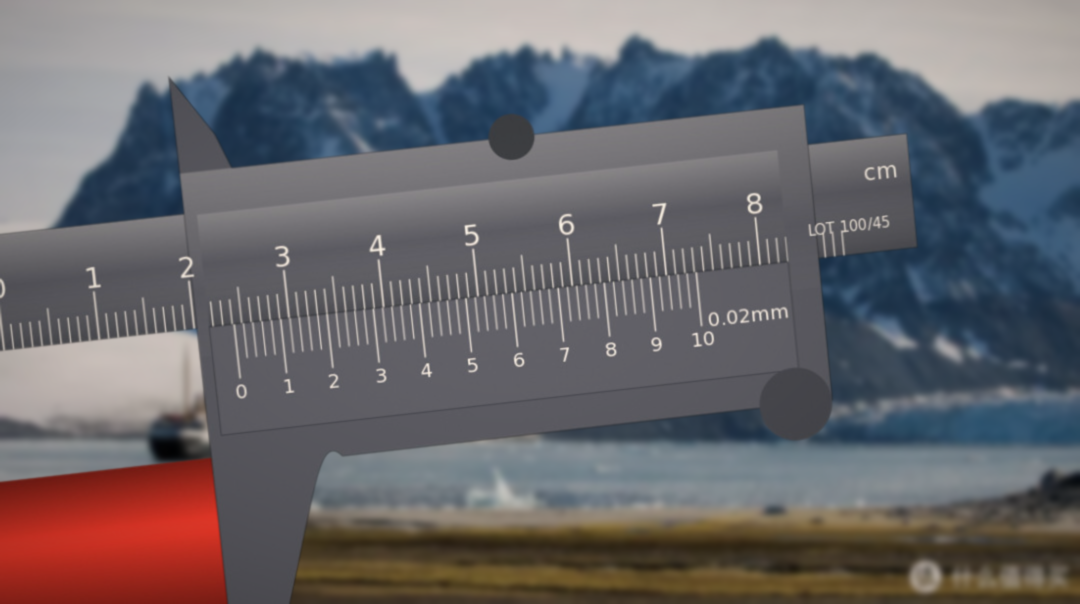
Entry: mm 24.2
